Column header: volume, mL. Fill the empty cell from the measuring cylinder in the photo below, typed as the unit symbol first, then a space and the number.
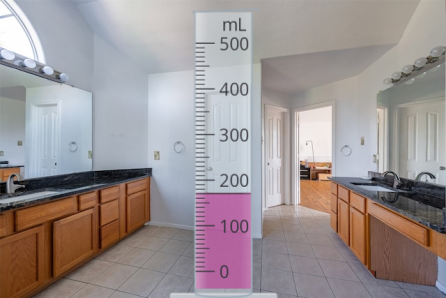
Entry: mL 170
